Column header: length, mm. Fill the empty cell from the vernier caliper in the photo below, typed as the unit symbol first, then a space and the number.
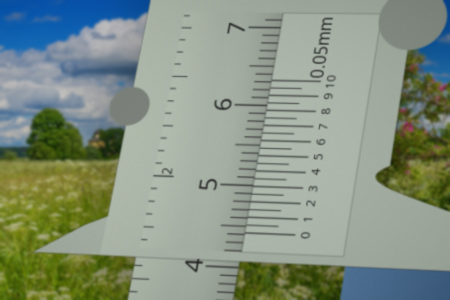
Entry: mm 44.2
